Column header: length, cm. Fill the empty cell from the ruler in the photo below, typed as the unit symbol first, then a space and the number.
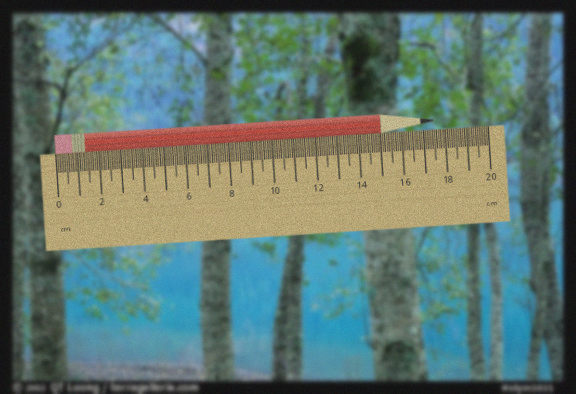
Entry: cm 17.5
